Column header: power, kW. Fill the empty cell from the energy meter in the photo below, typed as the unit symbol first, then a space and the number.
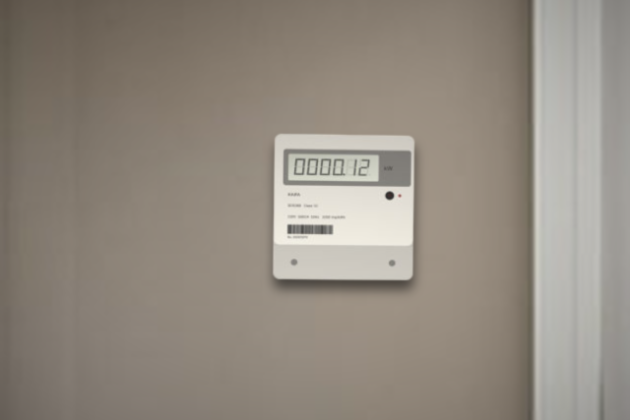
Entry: kW 0.12
